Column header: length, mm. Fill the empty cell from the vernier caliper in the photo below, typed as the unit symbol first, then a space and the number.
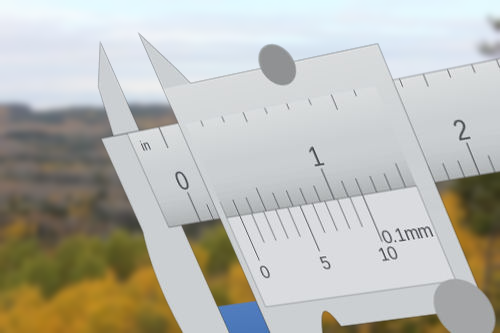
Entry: mm 3.0
